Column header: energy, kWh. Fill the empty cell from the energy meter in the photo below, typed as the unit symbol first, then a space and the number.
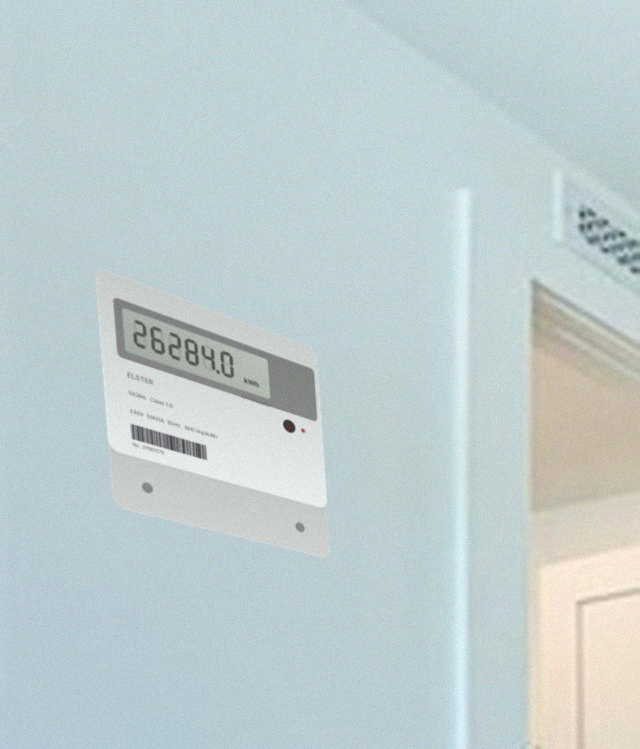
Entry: kWh 26284.0
